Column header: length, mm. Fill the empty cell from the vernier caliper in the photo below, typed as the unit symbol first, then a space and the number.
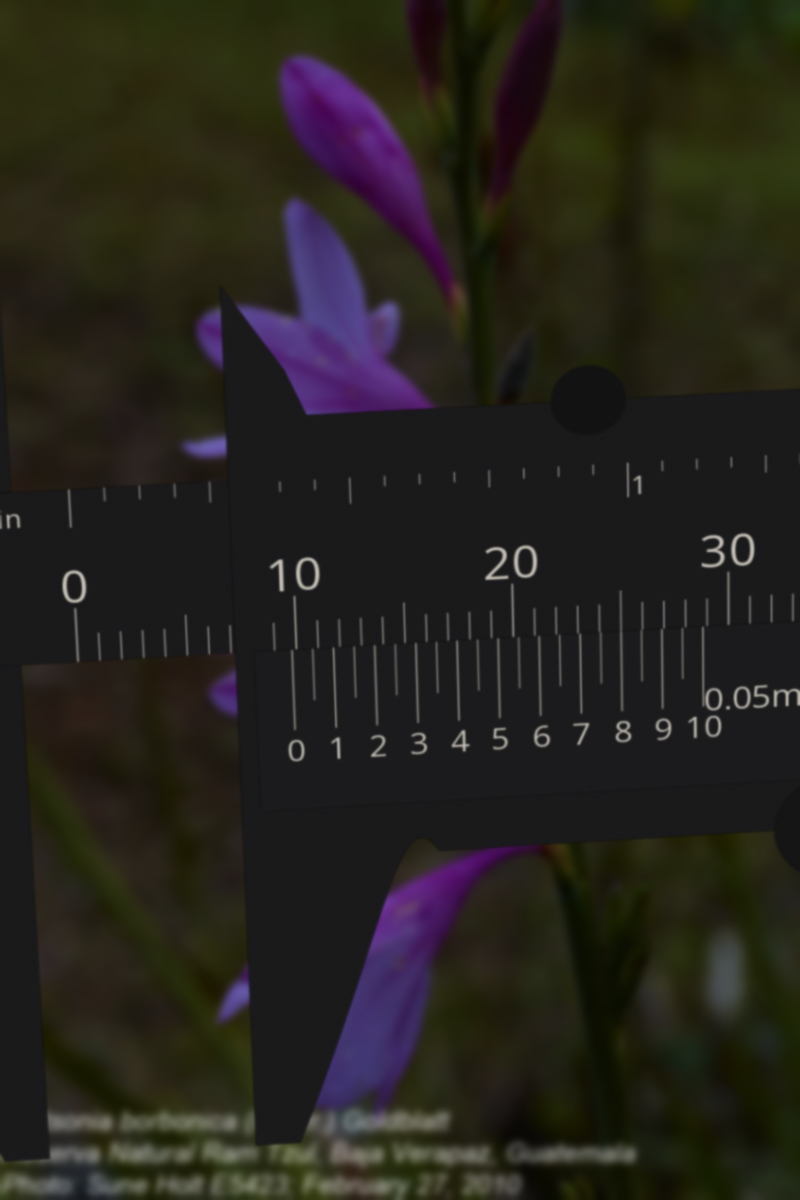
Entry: mm 9.8
